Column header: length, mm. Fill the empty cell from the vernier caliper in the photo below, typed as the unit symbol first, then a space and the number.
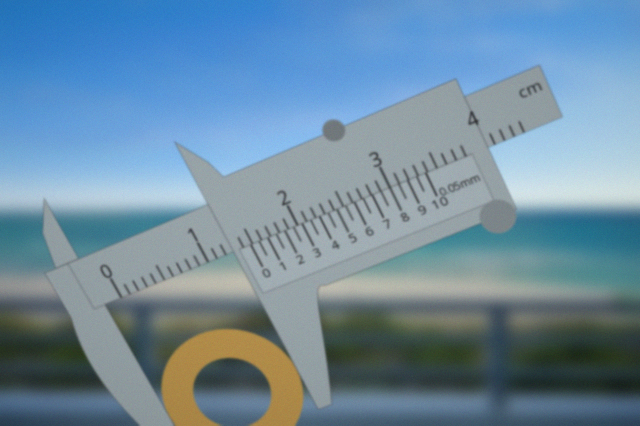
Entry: mm 14.8
